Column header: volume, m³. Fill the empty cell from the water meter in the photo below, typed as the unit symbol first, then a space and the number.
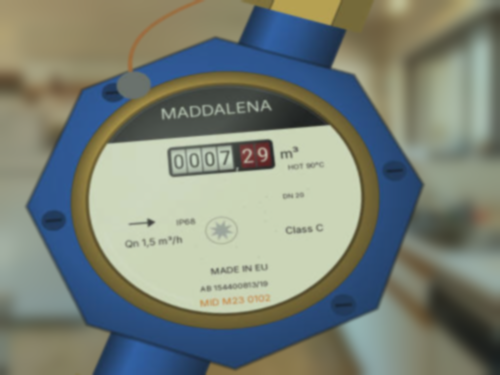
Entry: m³ 7.29
